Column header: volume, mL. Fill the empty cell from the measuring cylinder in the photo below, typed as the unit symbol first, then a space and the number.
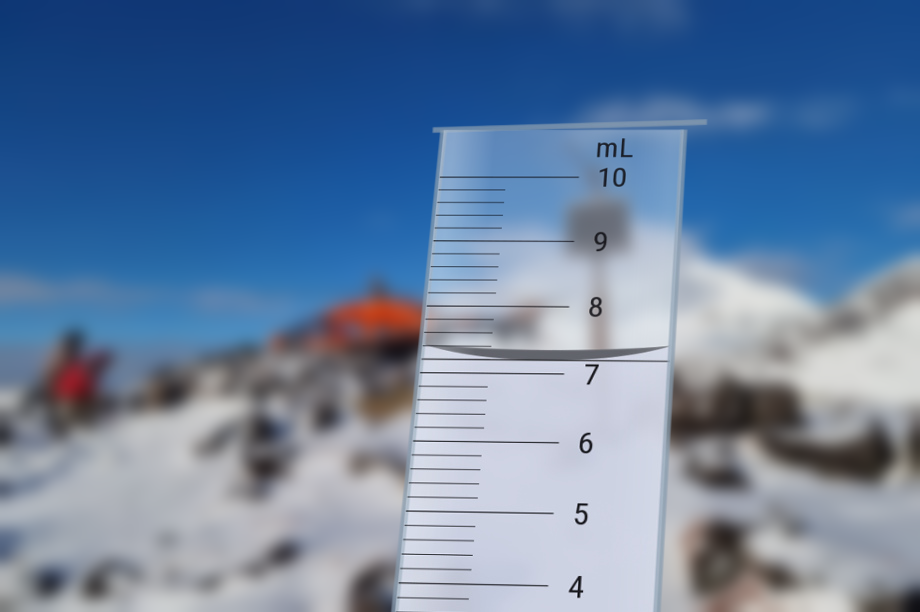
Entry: mL 7.2
